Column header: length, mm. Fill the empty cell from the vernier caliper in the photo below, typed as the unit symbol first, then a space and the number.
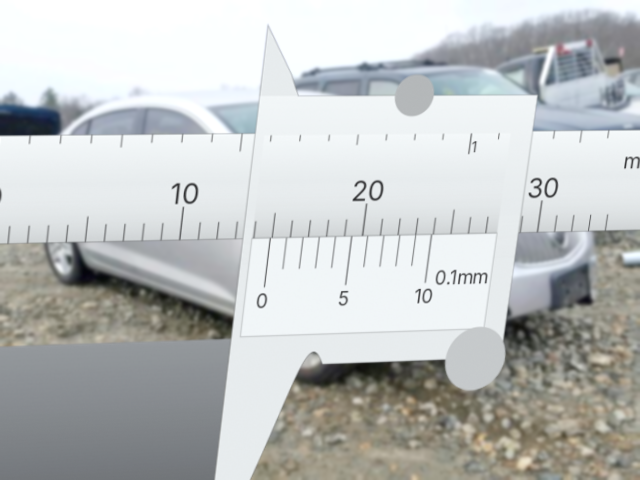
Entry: mm 14.9
